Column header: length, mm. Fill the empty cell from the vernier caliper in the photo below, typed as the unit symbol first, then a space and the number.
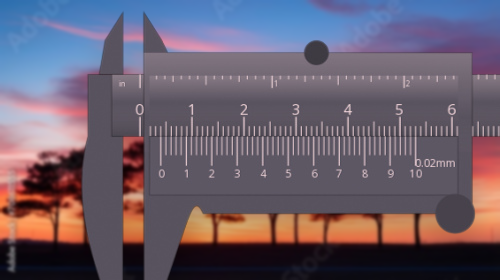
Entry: mm 4.0
